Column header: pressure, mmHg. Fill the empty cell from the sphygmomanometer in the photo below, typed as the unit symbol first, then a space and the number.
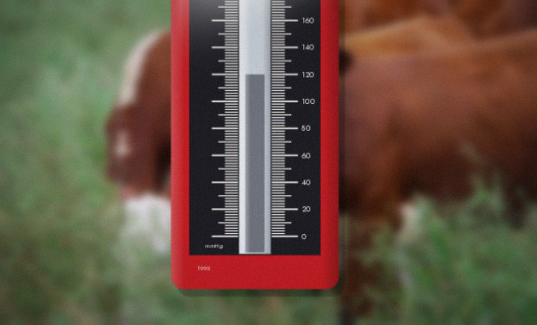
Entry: mmHg 120
